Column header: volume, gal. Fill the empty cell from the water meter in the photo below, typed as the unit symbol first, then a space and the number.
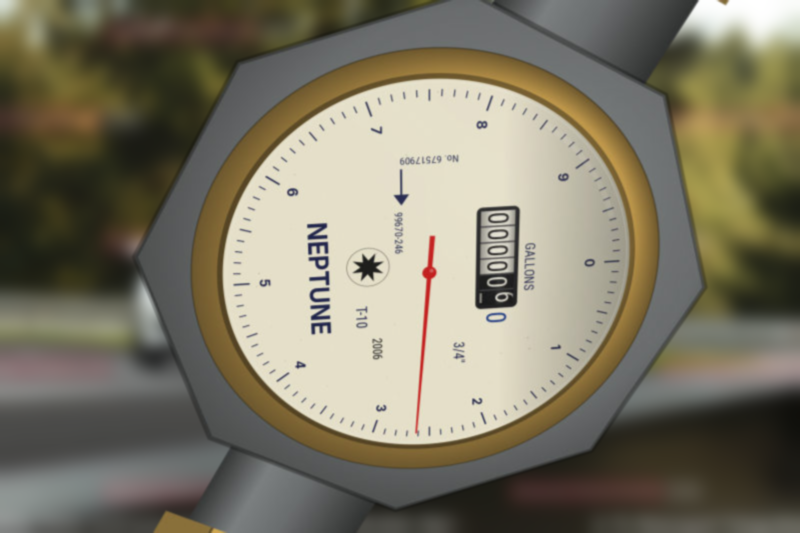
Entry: gal 62.6
